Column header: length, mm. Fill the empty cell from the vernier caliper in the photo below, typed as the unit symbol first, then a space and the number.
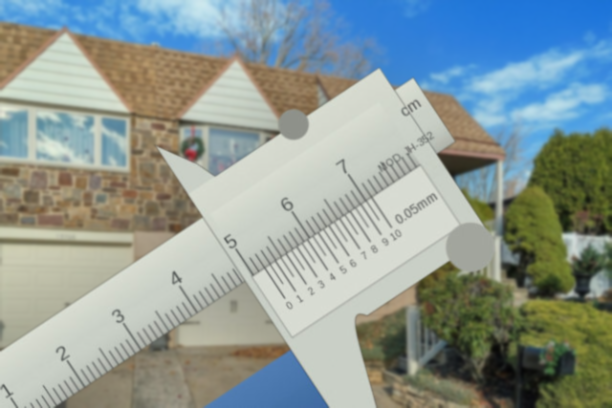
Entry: mm 52.0
